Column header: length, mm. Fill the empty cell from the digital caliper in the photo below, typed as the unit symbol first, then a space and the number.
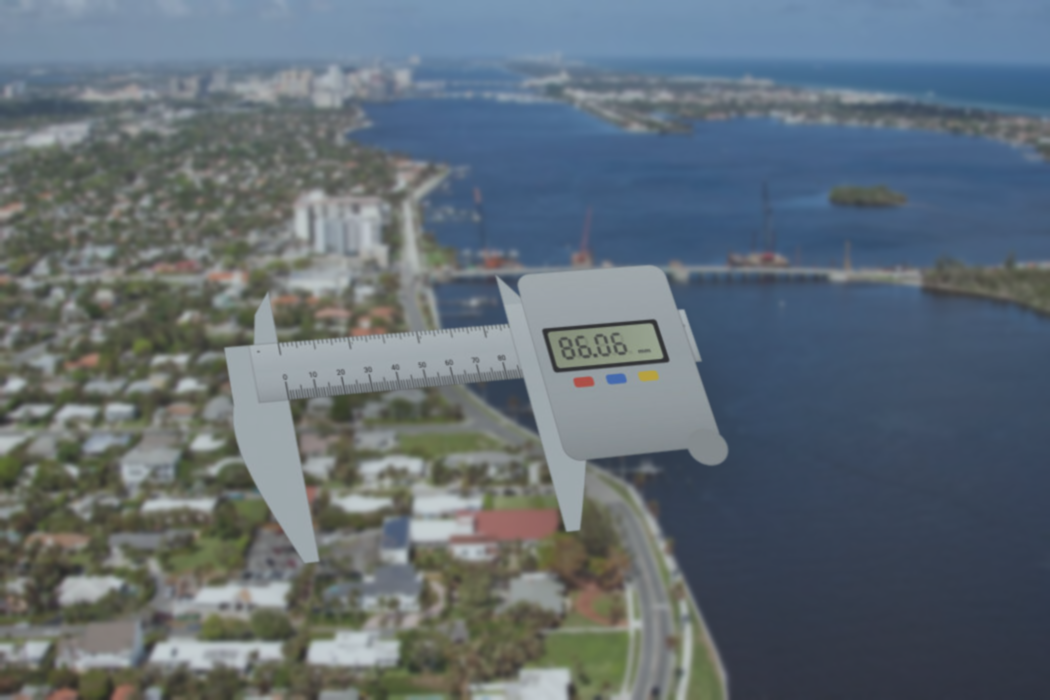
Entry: mm 86.06
